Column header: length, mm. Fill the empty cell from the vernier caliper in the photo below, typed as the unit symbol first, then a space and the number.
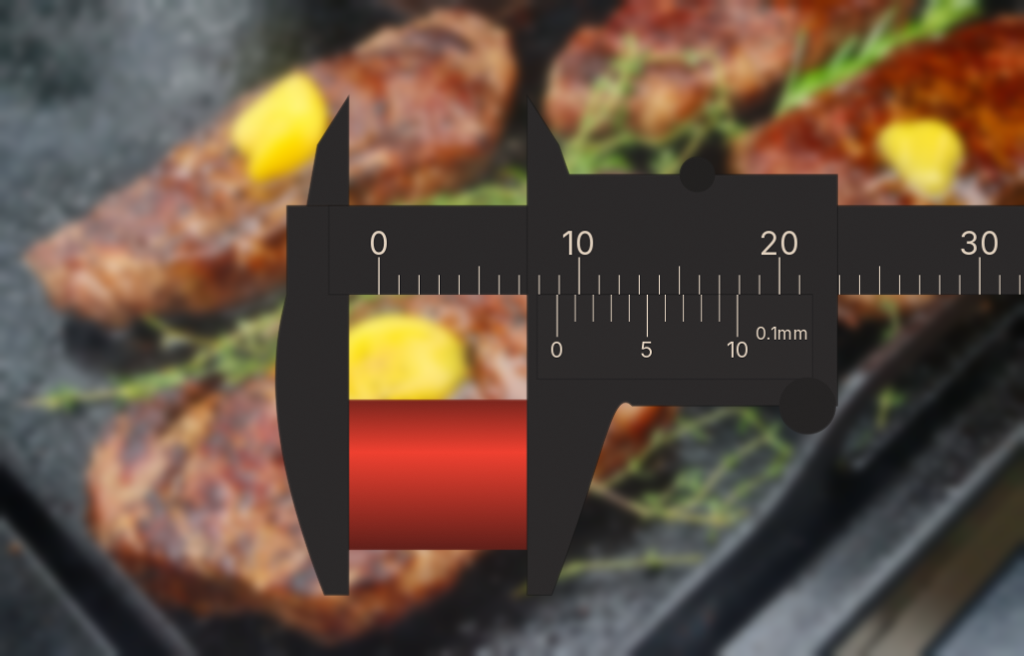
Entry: mm 8.9
